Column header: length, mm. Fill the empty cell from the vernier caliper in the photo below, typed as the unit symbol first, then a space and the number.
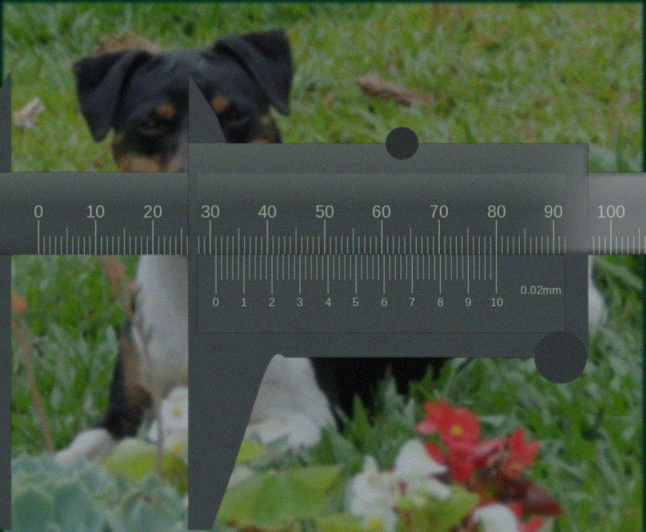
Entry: mm 31.0
